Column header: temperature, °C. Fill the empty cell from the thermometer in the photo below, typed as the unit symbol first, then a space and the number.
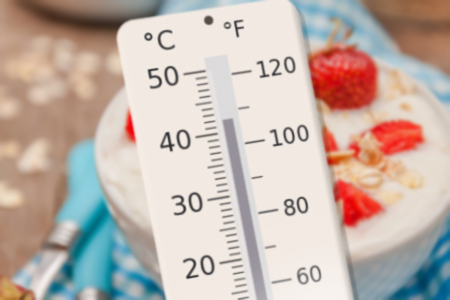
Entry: °C 42
